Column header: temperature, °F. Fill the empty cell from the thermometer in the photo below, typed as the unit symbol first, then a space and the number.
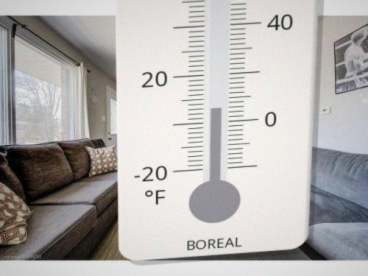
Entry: °F 6
